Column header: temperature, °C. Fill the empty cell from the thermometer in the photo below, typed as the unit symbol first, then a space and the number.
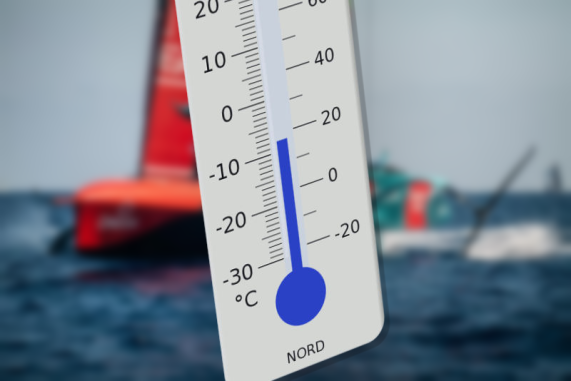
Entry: °C -8
